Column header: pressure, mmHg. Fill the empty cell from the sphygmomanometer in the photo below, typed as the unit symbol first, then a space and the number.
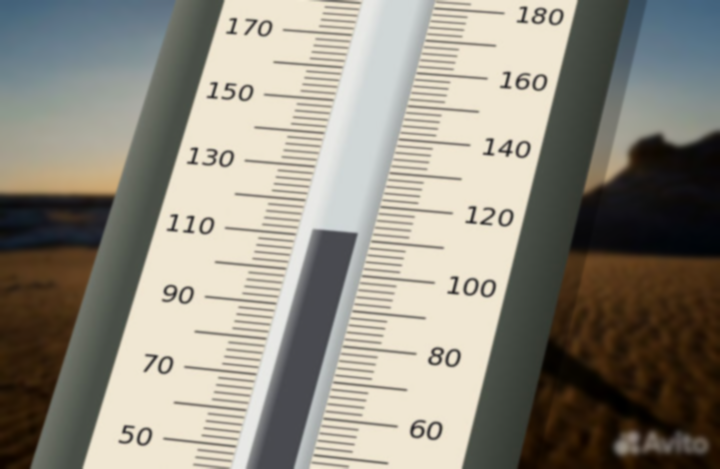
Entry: mmHg 112
